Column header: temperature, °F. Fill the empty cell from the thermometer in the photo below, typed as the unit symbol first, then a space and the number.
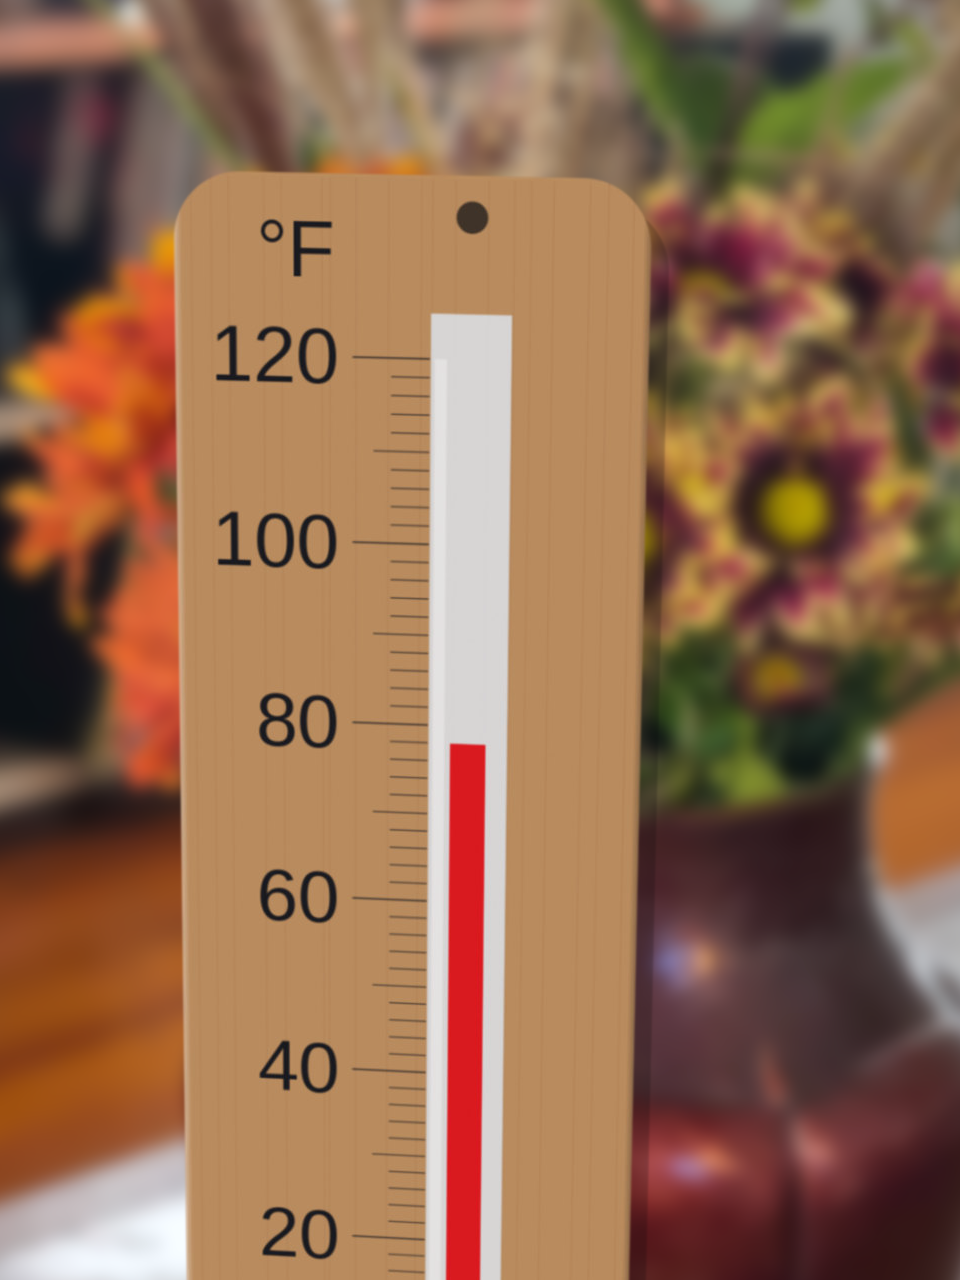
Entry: °F 78
